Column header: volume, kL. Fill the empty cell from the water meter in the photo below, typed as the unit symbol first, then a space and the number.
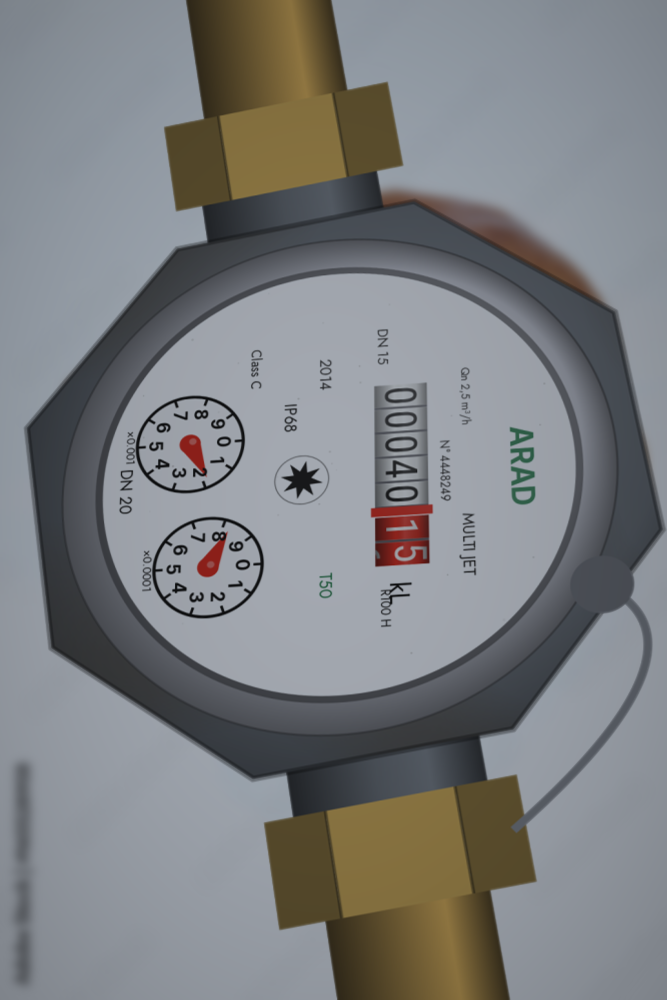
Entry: kL 40.1518
